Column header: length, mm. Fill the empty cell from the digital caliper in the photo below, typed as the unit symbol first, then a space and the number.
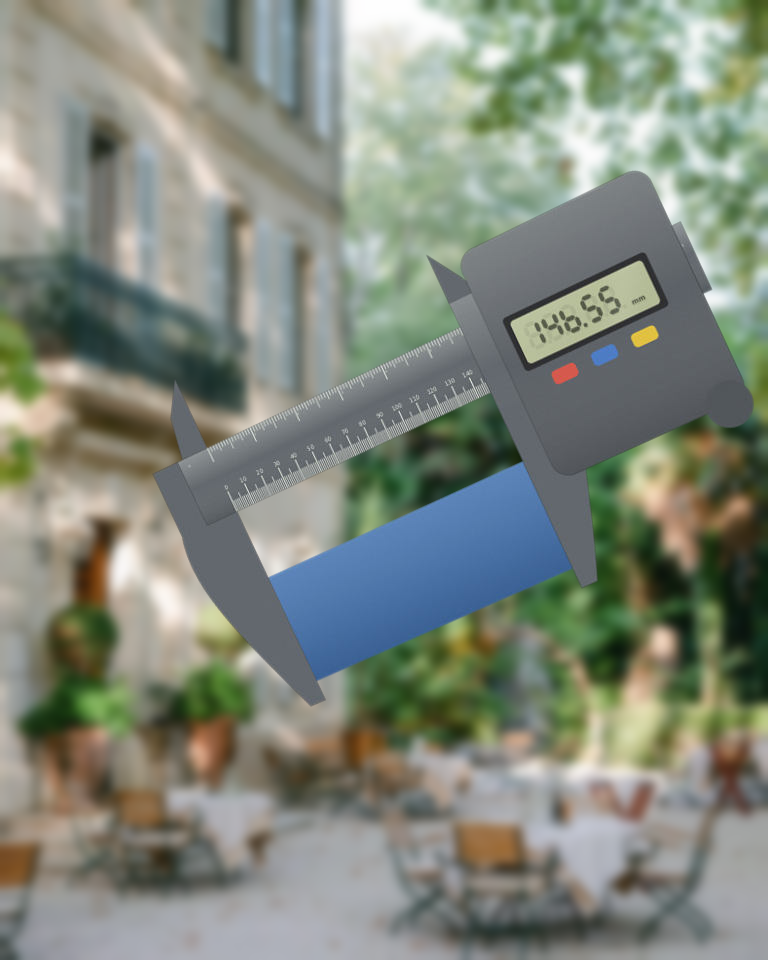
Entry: mm 146.55
